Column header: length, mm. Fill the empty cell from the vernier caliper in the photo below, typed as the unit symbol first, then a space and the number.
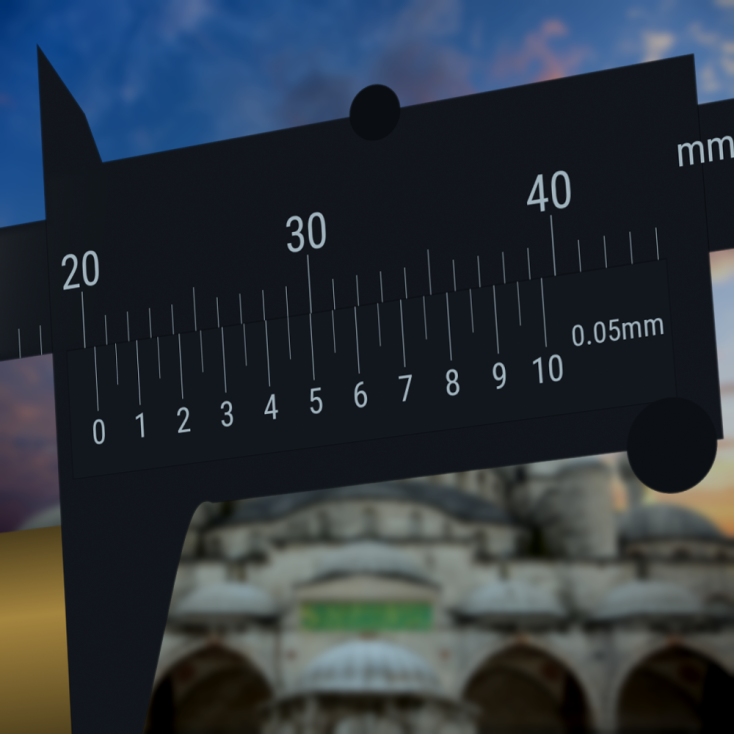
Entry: mm 20.45
